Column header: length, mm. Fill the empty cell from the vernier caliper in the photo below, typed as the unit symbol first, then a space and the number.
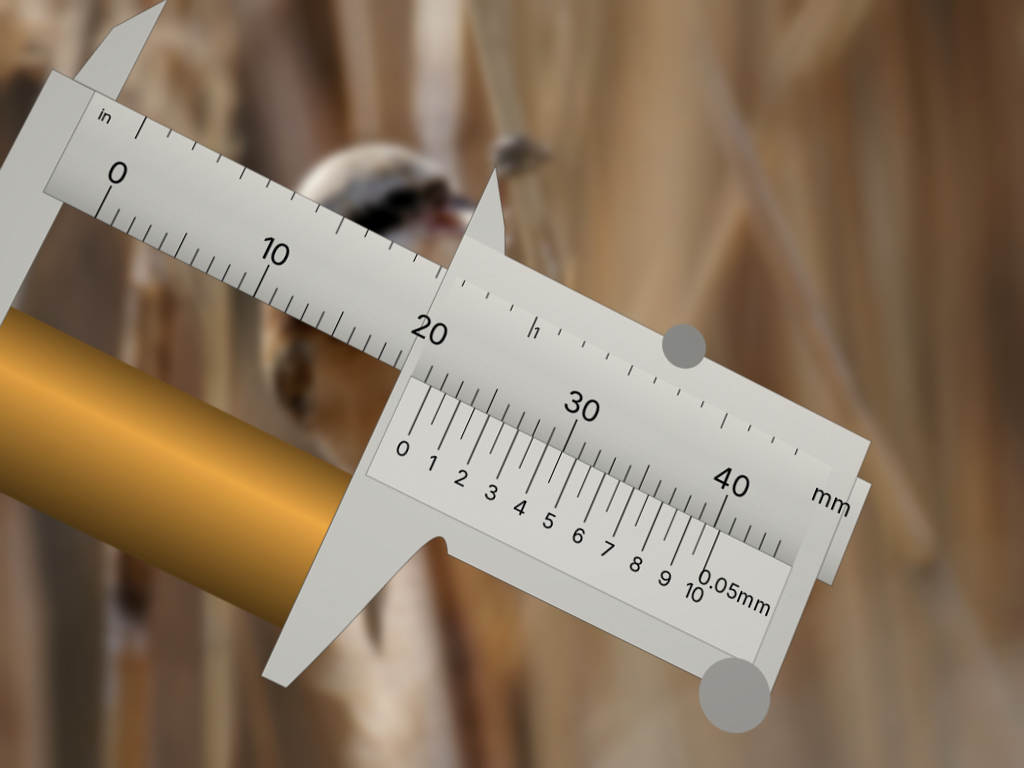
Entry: mm 21.4
